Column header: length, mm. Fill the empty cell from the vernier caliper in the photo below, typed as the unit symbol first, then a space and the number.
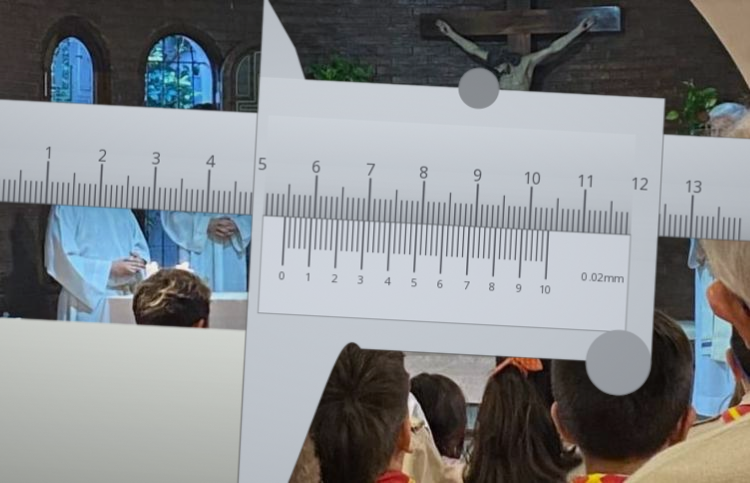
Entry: mm 54.5
